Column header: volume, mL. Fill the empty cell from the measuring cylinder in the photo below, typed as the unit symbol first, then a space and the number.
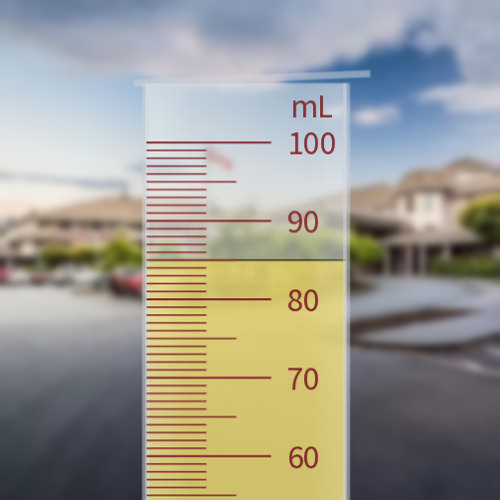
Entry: mL 85
